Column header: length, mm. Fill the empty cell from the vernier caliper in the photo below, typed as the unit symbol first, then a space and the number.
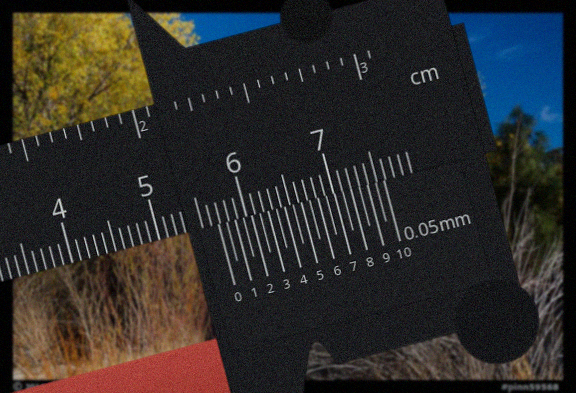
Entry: mm 56.8
